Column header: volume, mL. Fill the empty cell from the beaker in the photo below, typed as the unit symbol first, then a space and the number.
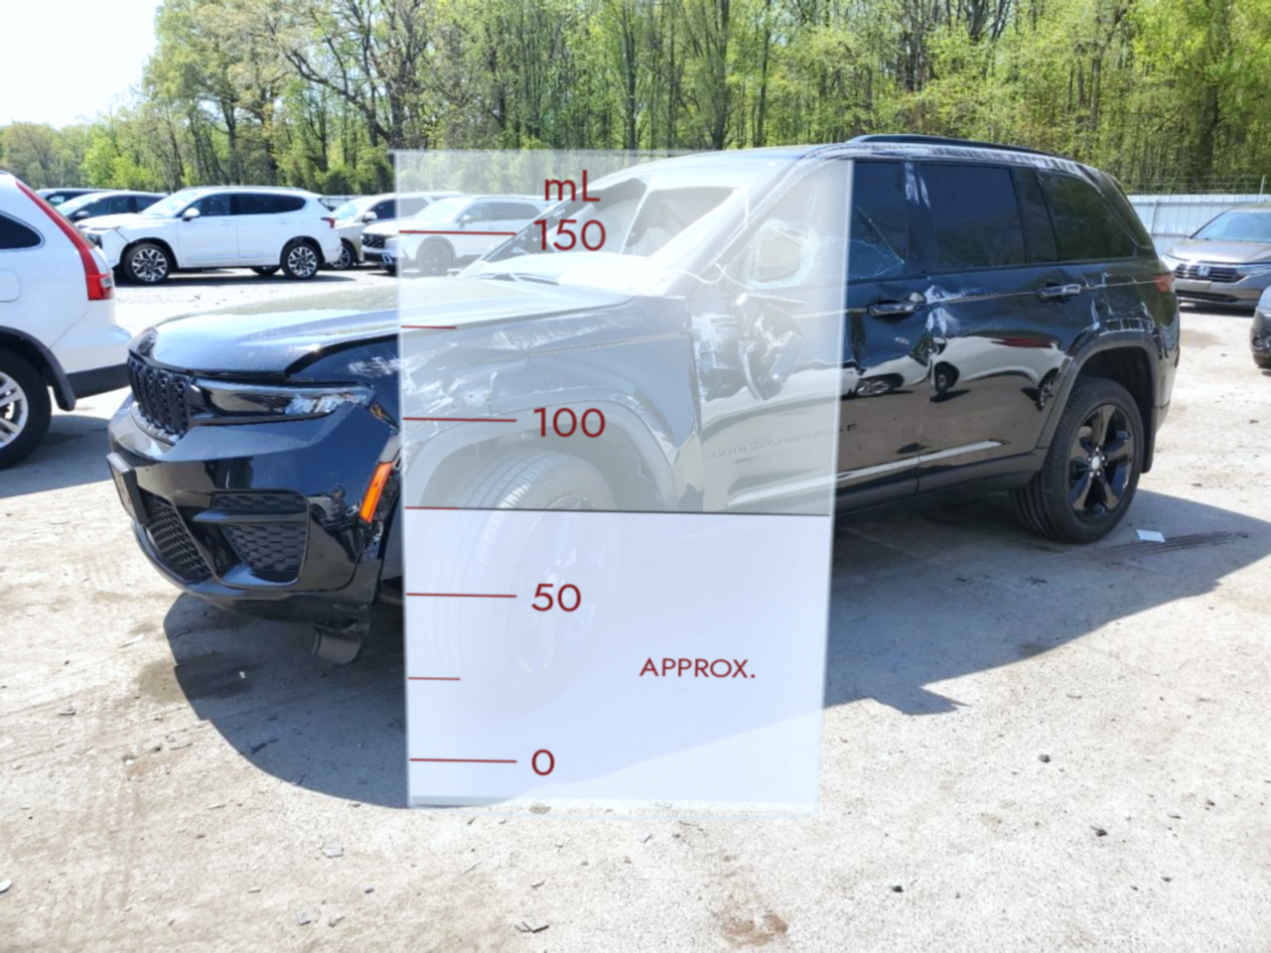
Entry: mL 75
